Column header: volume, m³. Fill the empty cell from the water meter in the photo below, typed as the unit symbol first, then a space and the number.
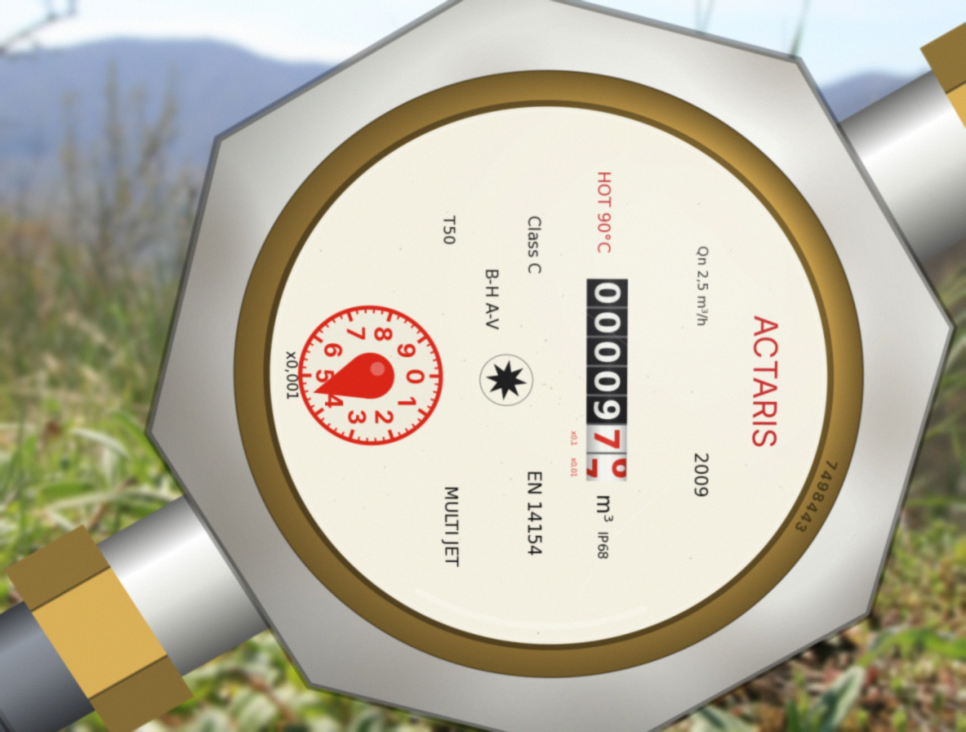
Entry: m³ 9.764
